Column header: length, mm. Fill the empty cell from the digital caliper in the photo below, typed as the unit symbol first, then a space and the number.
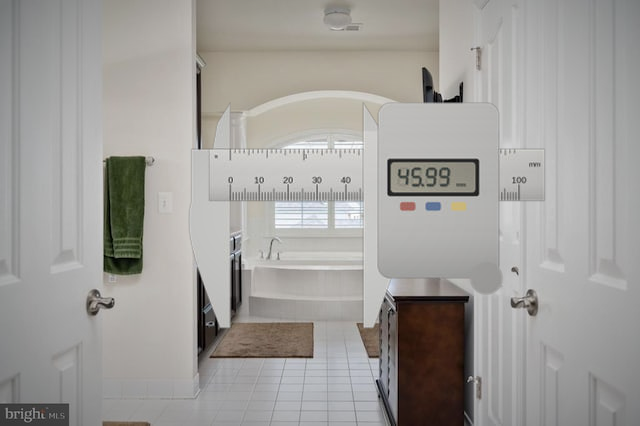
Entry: mm 45.99
